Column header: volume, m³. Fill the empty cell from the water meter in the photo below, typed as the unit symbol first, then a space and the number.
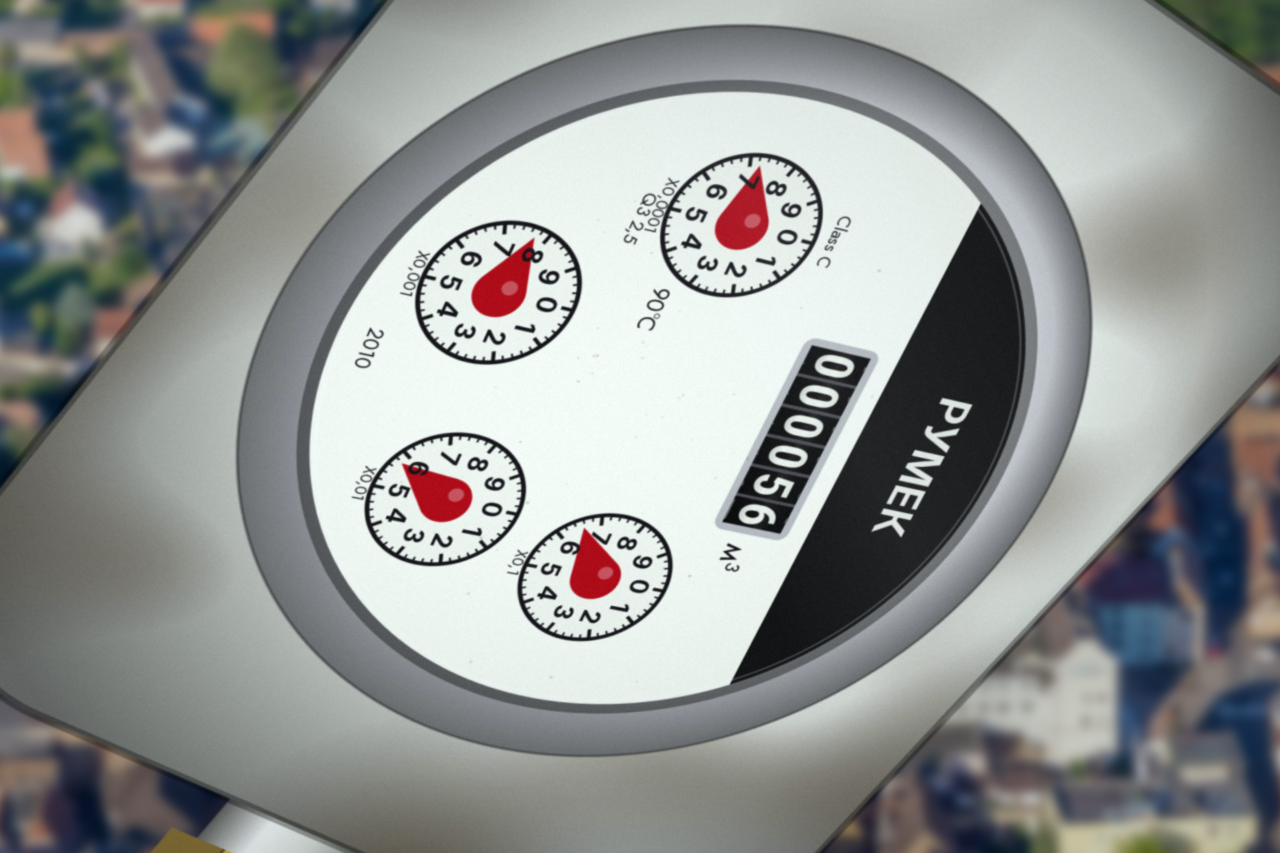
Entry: m³ 56.6577
